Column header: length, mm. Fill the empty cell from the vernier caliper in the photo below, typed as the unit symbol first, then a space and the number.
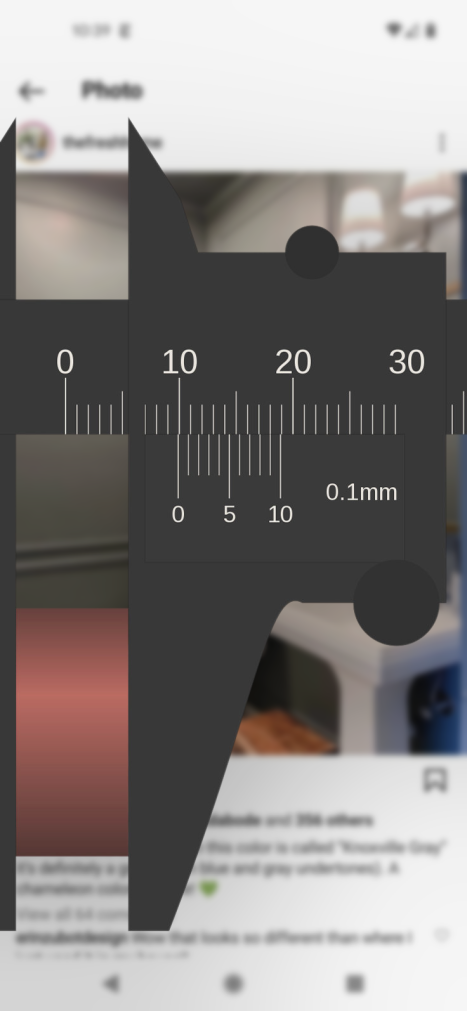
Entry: mm 9.9
